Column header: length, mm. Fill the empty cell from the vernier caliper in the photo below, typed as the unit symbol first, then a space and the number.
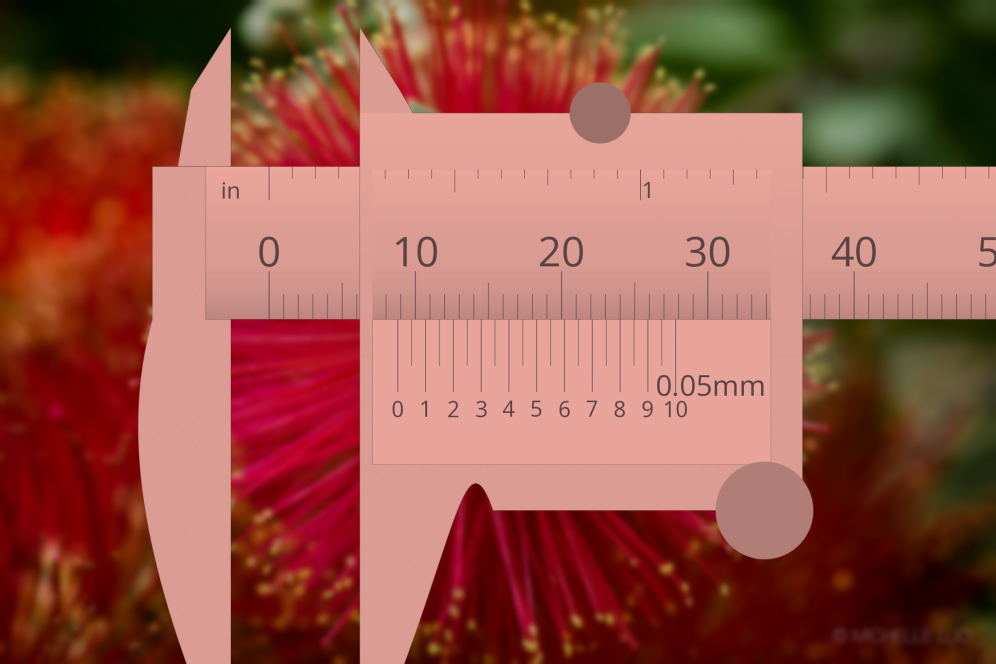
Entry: mm 8.8
